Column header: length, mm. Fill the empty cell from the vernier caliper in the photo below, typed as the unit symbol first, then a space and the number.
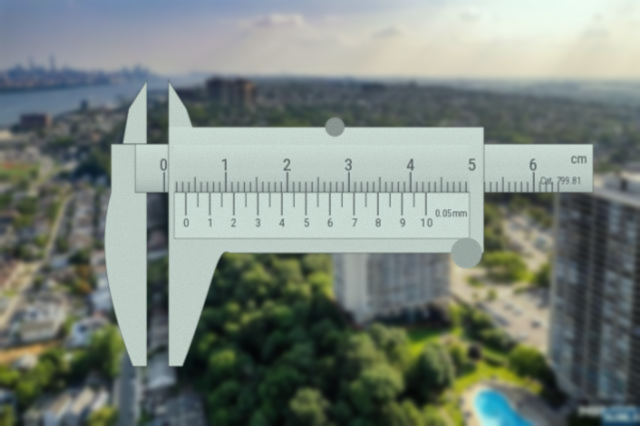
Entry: mm 3.5
